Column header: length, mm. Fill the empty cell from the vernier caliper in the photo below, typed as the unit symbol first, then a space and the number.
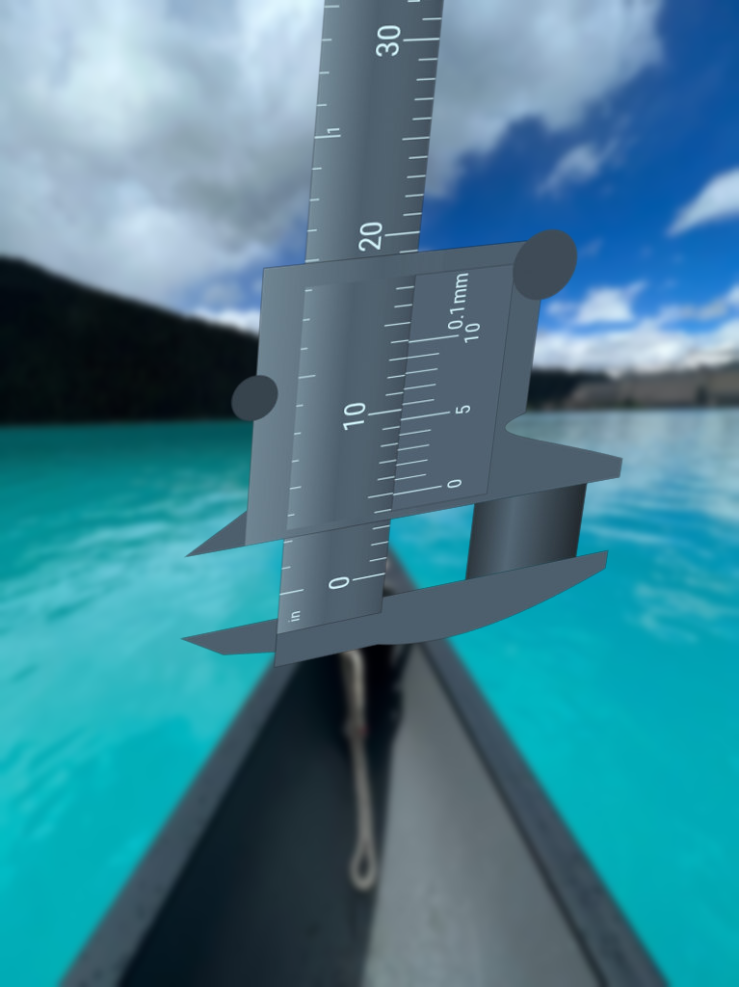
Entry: mm 4.9
